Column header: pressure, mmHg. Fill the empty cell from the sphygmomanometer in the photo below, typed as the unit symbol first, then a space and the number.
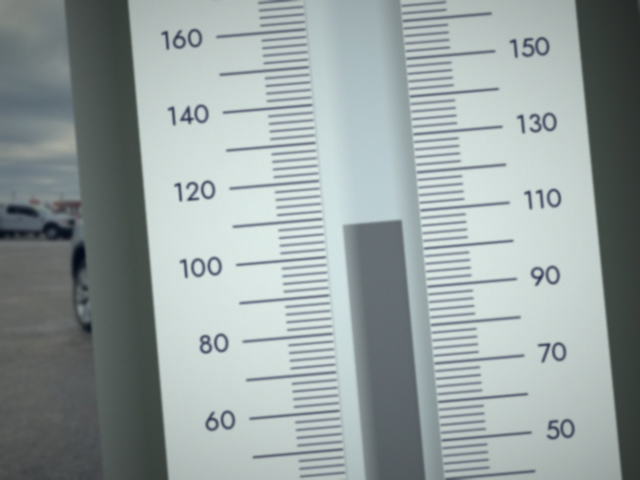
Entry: mmHg 108
